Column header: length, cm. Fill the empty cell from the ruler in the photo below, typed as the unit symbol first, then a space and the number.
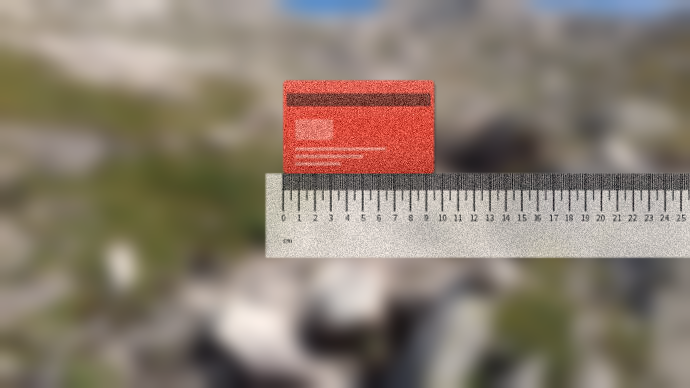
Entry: cm 9.5
